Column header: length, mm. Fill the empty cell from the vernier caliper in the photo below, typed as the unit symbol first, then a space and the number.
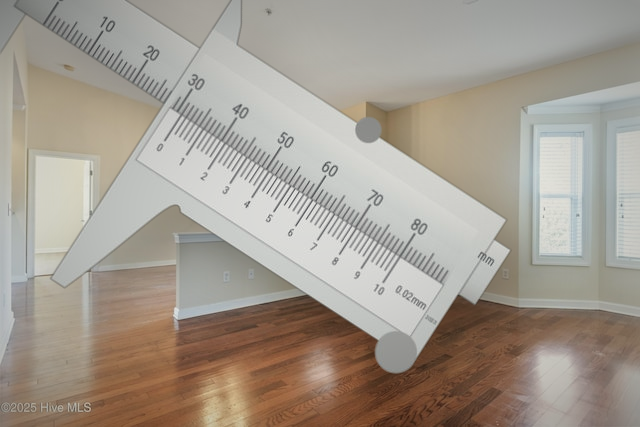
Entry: mm 31.0
